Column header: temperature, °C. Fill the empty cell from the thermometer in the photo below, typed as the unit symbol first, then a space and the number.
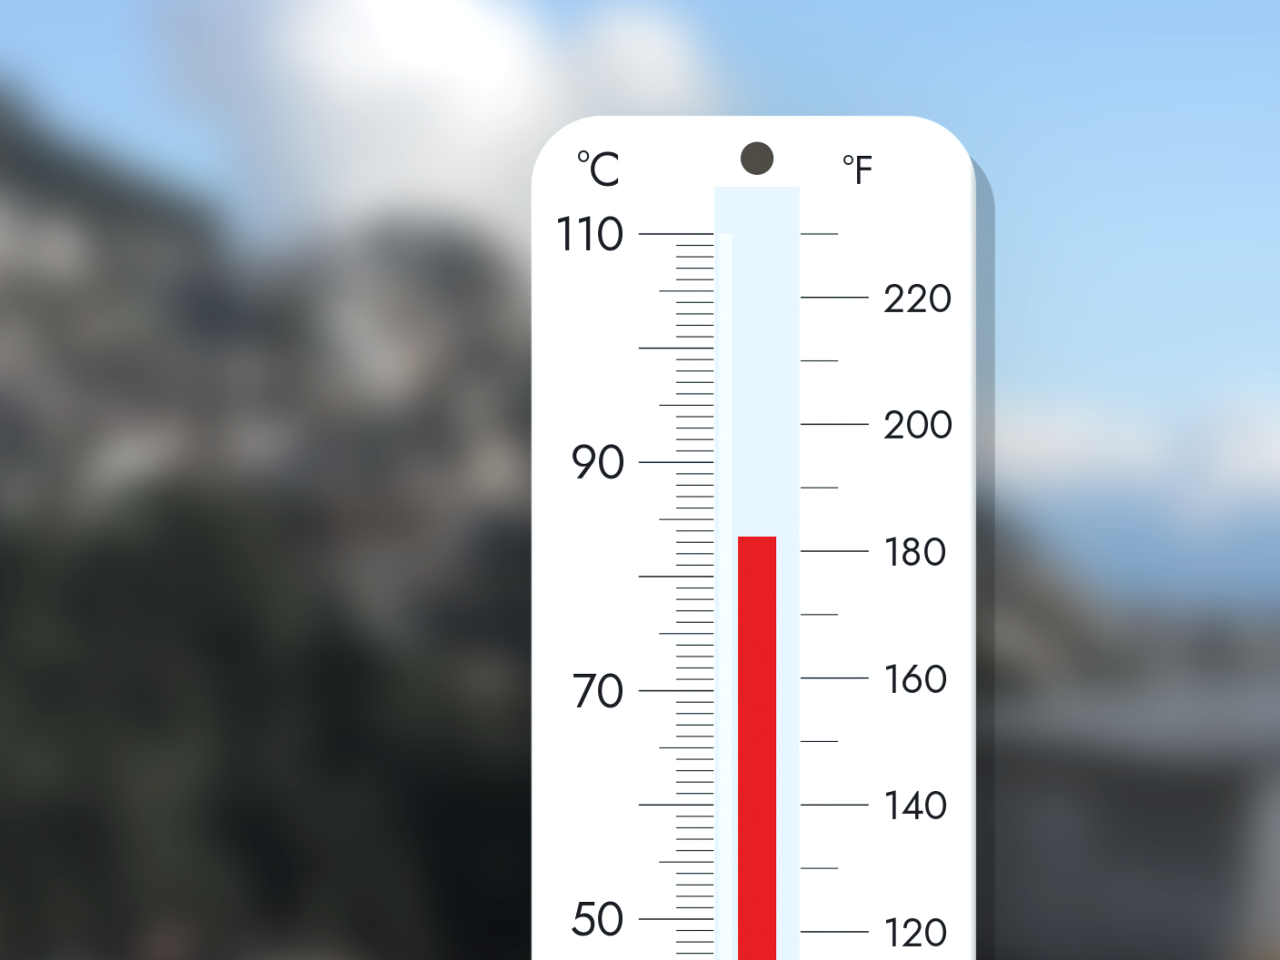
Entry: °C 83.5
